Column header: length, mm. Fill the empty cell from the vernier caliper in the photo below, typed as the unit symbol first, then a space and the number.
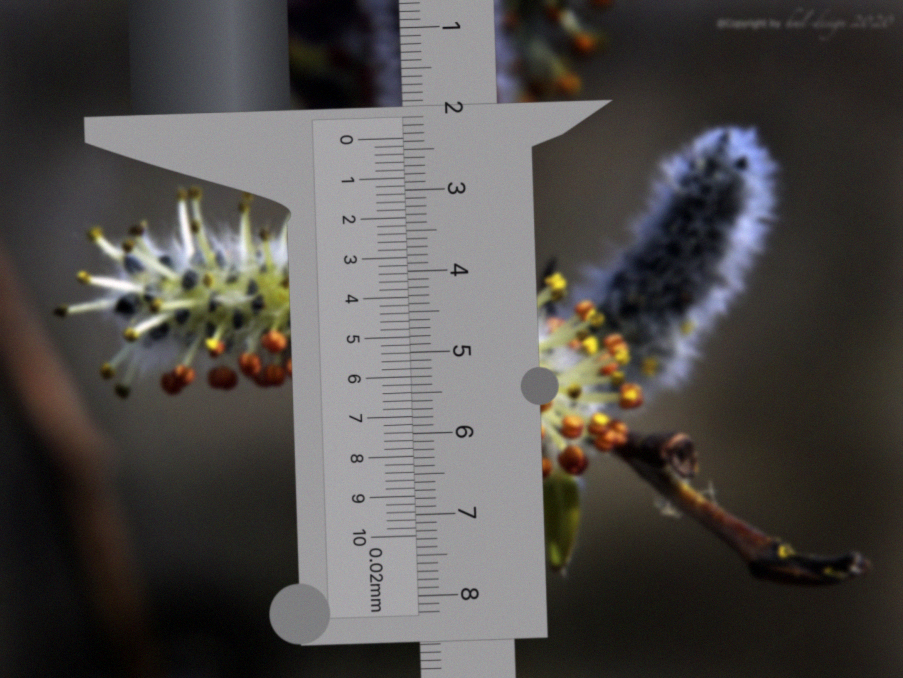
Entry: mm 23.6
